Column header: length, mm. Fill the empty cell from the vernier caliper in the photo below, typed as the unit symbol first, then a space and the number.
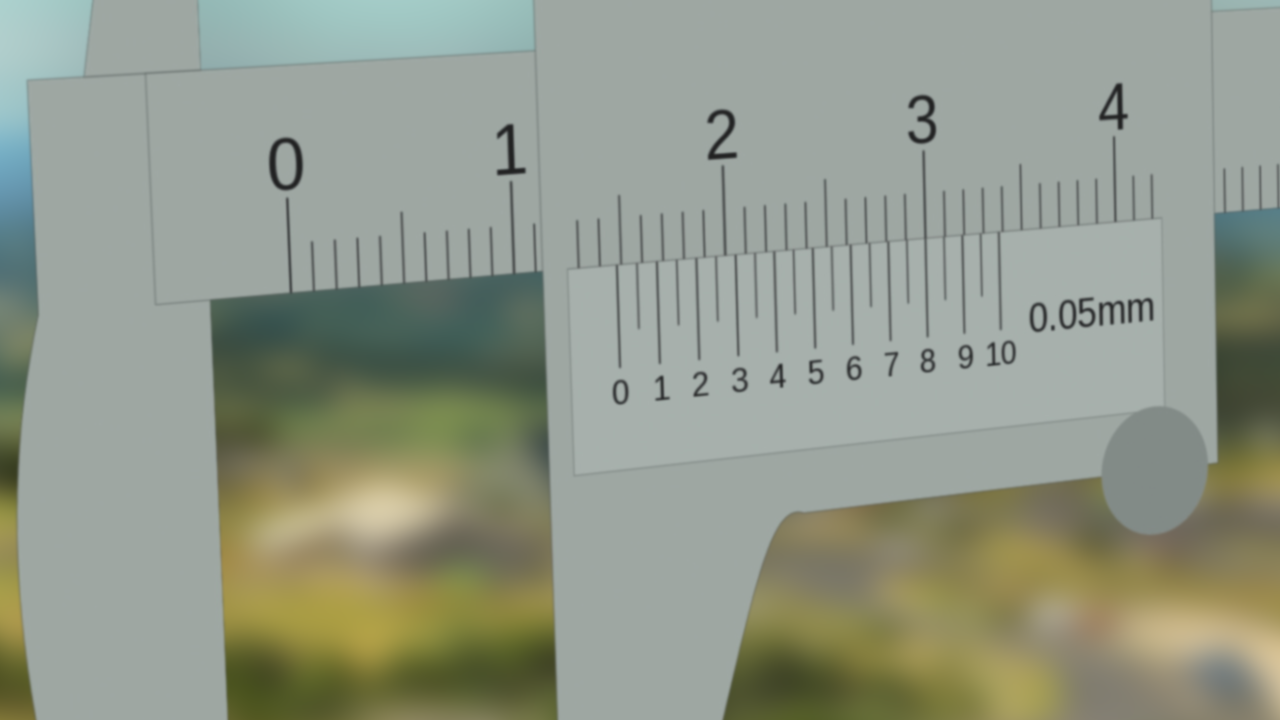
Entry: mm 14.8
